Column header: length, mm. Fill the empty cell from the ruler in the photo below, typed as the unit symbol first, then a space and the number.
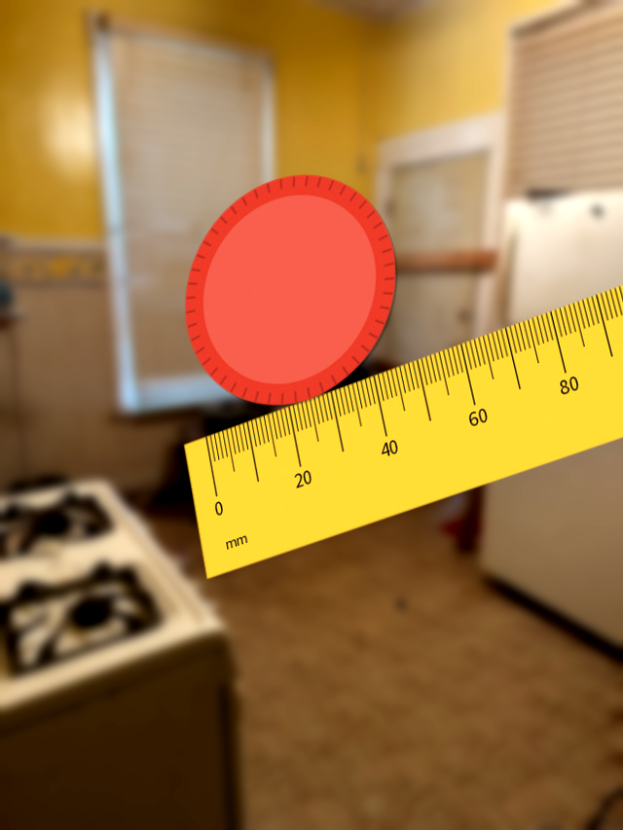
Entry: mm 50
